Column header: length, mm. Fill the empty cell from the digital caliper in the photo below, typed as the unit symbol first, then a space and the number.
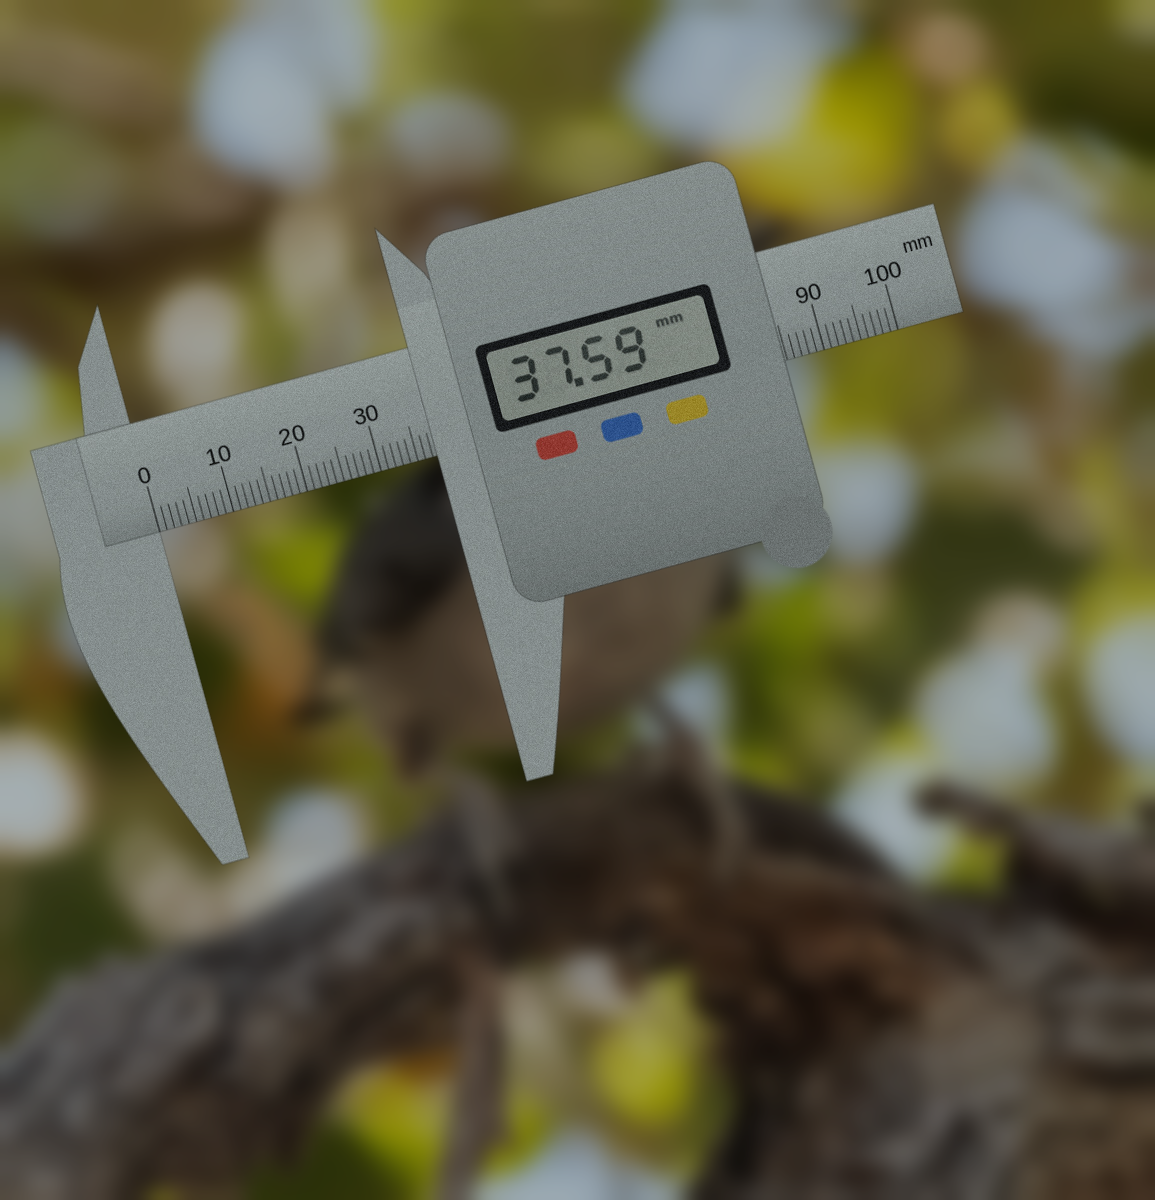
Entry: mm 37.59
